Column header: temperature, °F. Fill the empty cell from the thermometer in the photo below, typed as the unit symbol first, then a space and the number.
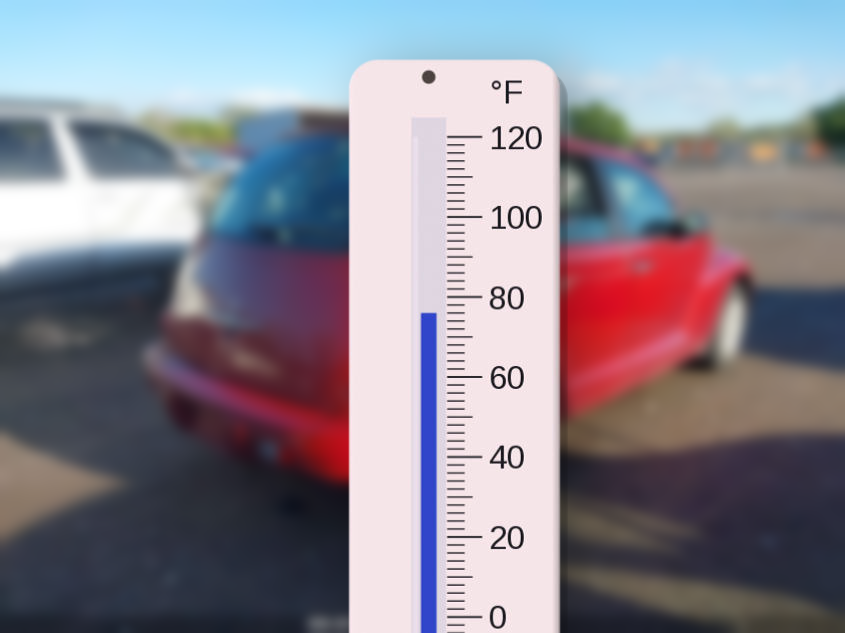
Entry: °F 76
